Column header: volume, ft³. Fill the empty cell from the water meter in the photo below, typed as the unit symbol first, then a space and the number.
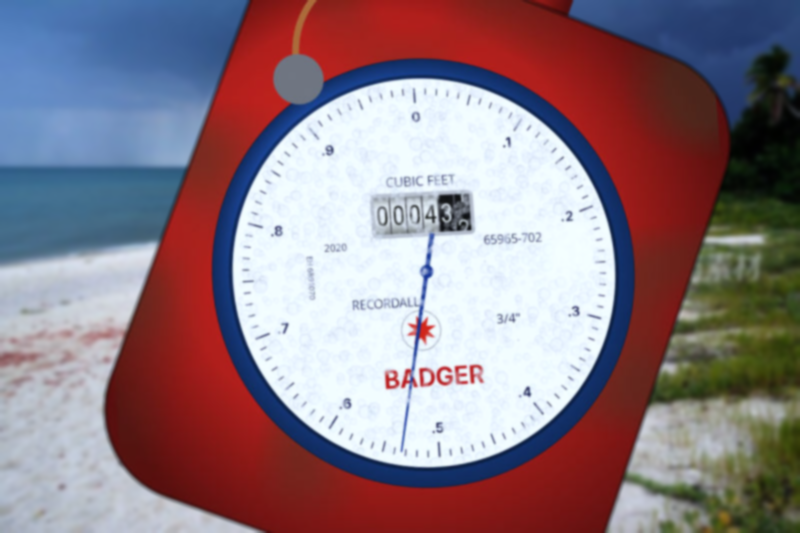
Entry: ft³ 431.53
